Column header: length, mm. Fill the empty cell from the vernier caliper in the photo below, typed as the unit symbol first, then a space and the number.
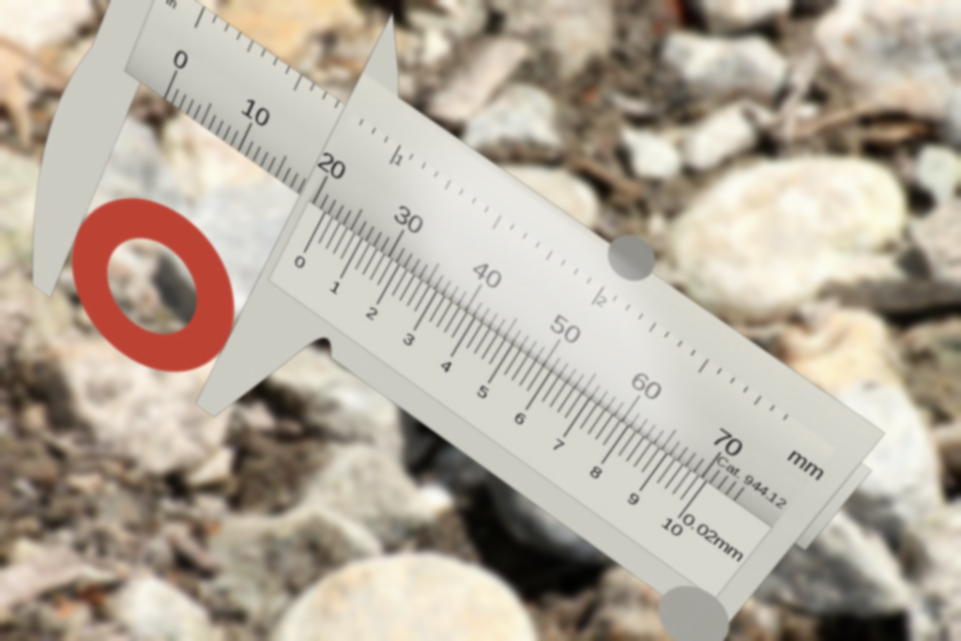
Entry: mm 21.6
